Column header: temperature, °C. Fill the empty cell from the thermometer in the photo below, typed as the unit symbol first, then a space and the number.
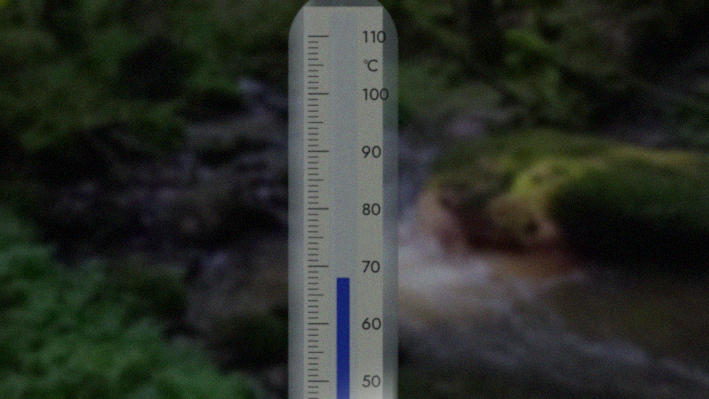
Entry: °C 68
